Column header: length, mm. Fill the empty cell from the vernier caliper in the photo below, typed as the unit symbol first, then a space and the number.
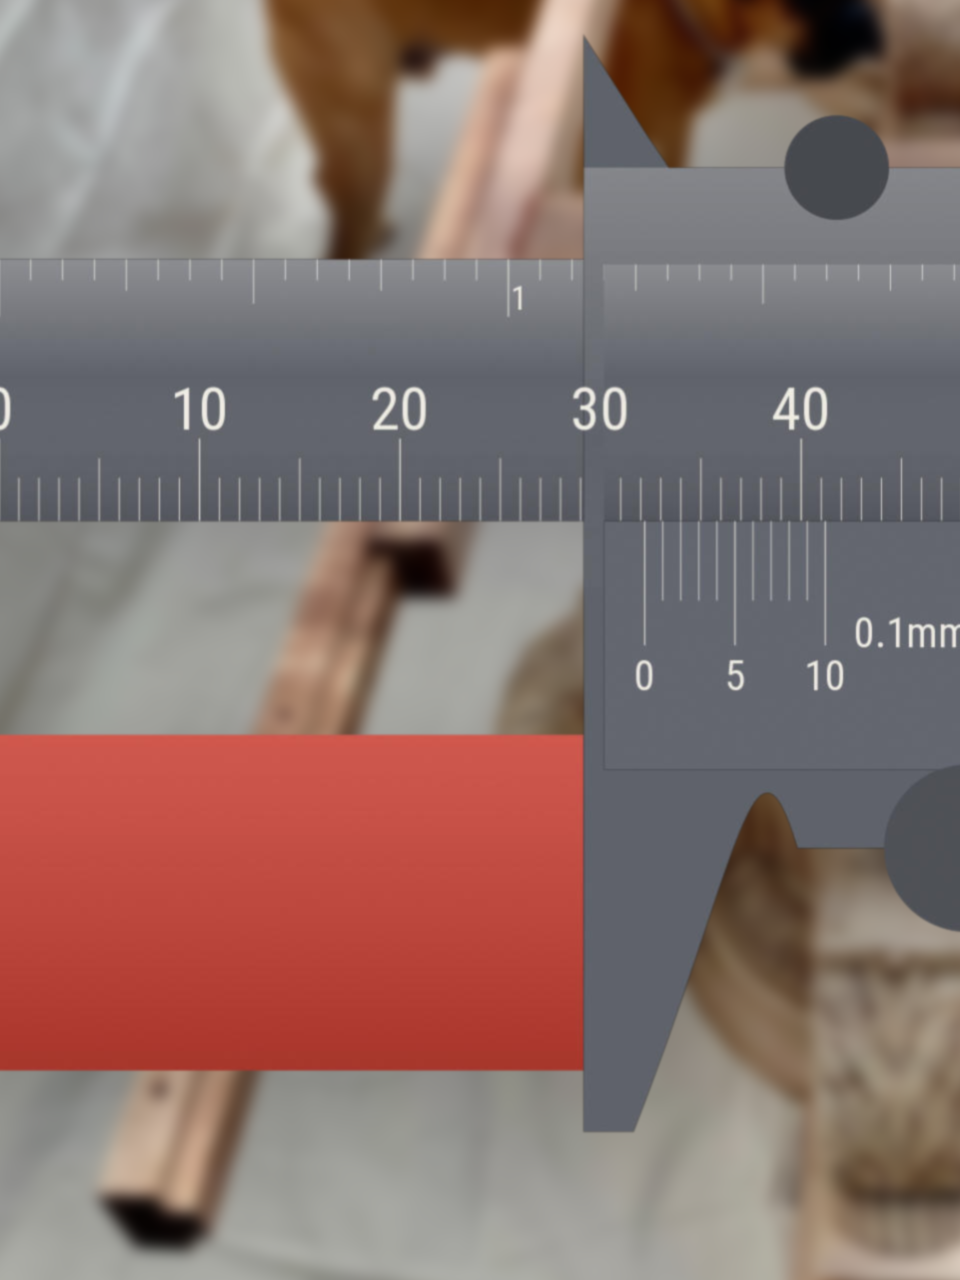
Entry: mm 32.2
